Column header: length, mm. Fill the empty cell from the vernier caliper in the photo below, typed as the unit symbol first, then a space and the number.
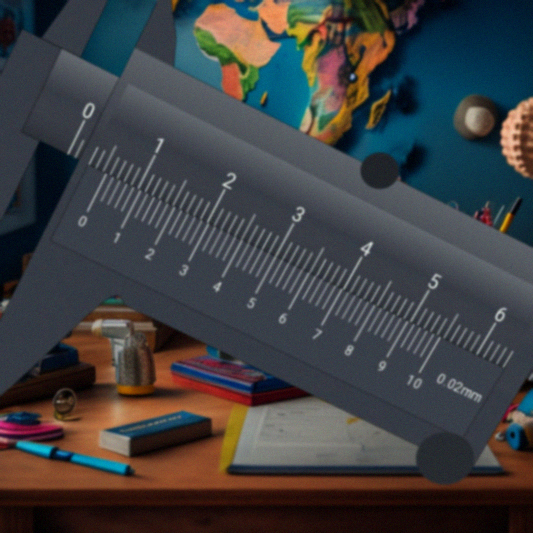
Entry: mm 5.5
